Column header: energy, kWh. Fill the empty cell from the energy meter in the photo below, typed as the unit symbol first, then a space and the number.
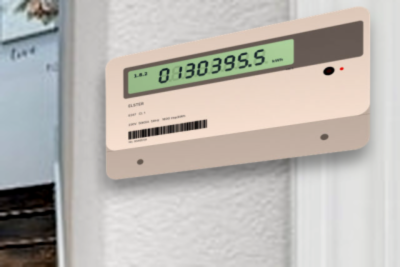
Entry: kWh 130395.5
